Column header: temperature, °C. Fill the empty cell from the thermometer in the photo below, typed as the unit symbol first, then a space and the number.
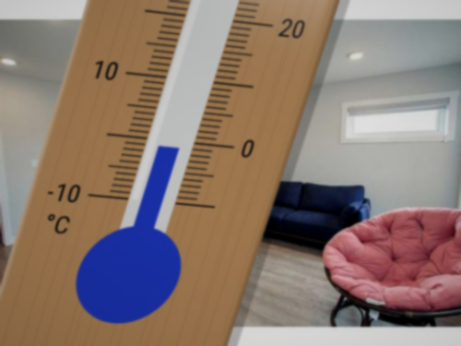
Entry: °C -1
